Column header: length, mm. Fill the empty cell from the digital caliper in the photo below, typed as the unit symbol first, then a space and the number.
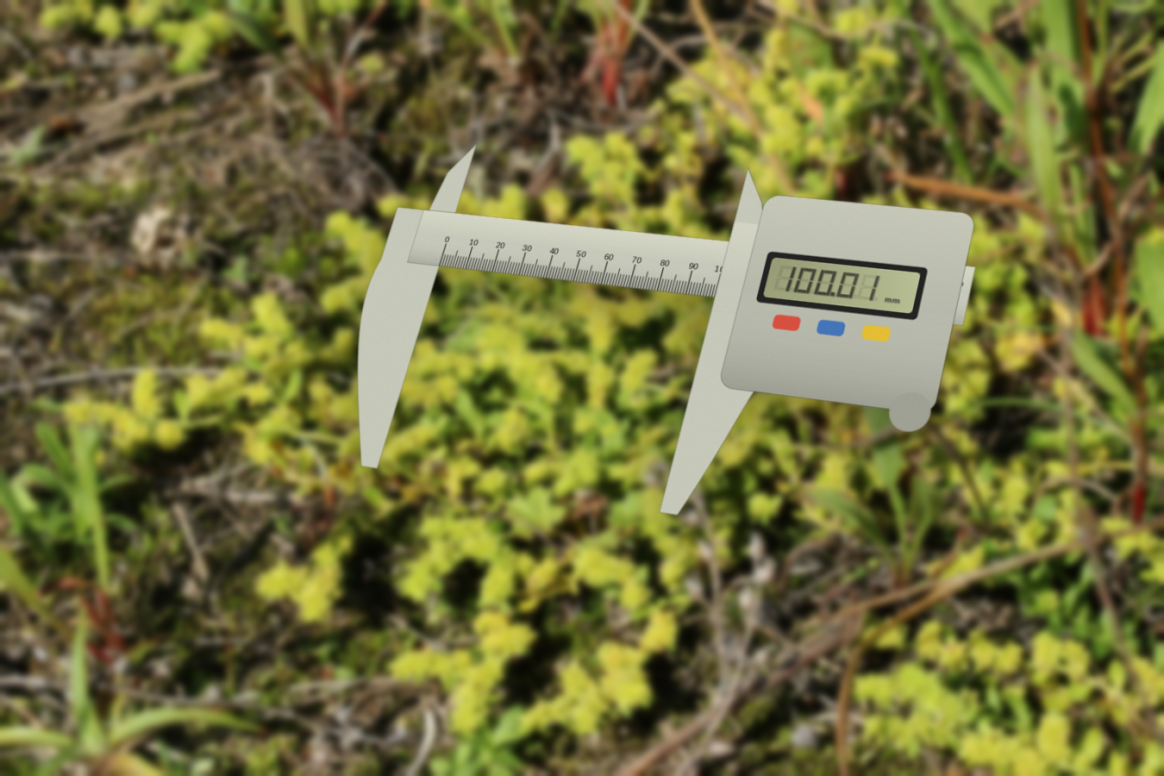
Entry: mm 100.01
